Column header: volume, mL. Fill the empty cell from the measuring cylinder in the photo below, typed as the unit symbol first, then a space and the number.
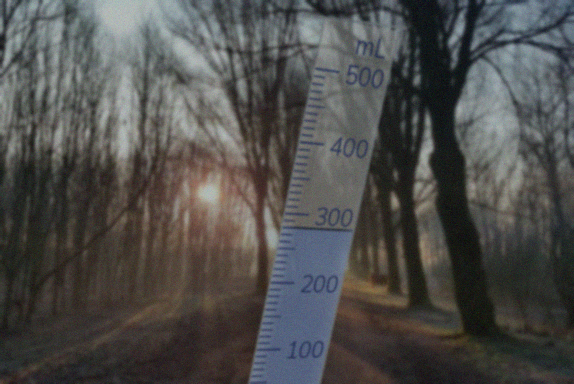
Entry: mL 280
